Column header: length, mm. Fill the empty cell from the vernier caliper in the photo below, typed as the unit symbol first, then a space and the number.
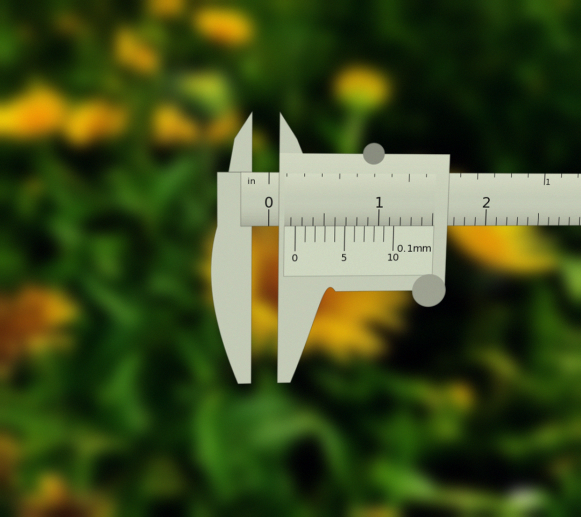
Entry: mm 2.4
